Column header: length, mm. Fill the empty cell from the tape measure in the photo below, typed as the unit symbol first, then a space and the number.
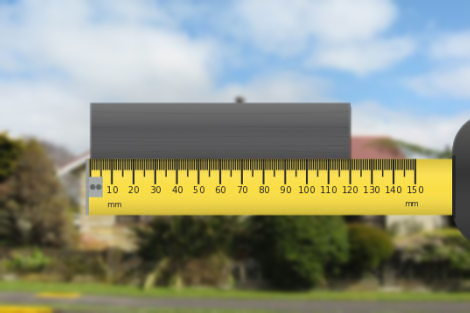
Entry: mm 120
